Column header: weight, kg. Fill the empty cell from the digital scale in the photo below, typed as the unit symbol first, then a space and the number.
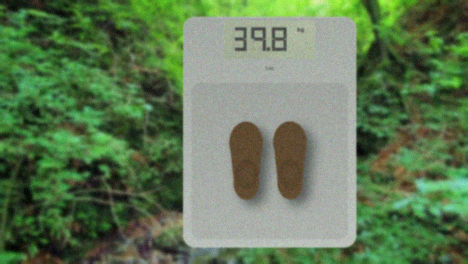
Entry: kg 39.8
